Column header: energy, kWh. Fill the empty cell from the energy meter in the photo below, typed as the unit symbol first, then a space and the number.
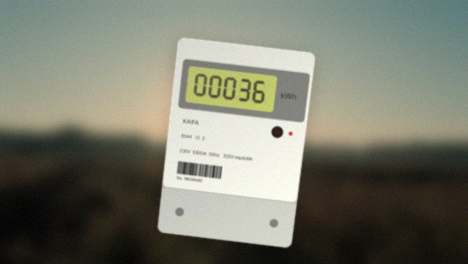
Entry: kWh 36
